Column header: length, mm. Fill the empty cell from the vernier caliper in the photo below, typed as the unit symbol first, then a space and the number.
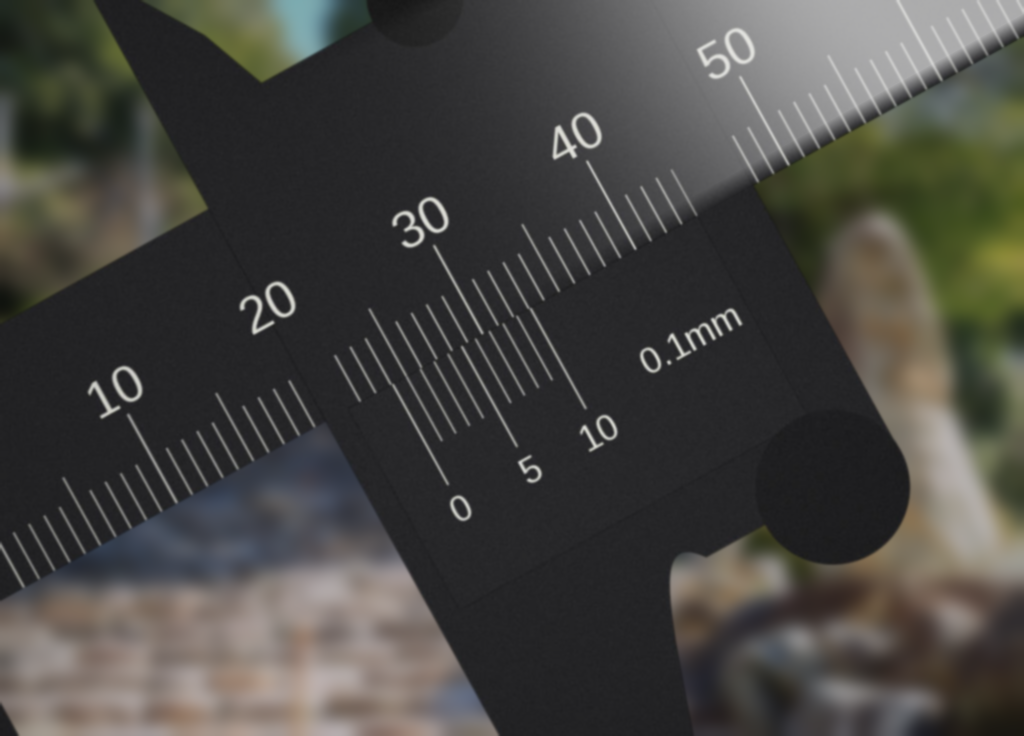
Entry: mm 24.1
